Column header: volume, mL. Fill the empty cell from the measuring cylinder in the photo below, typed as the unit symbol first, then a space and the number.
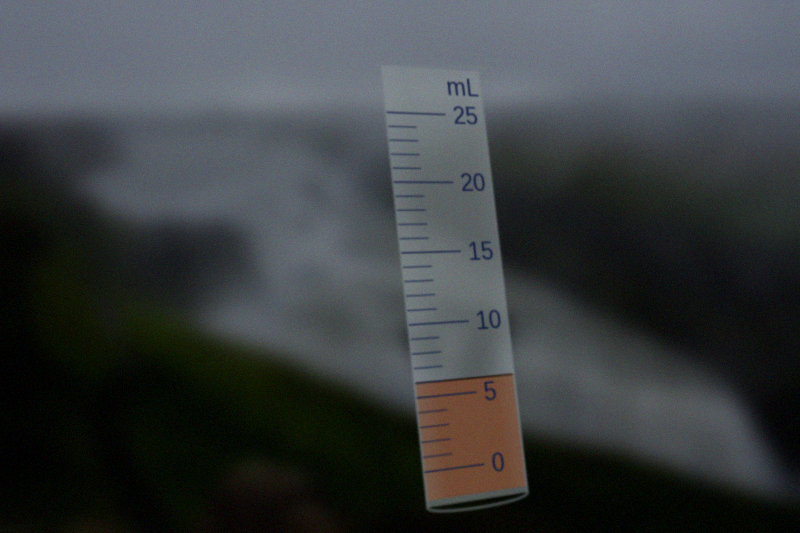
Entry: mL 6
